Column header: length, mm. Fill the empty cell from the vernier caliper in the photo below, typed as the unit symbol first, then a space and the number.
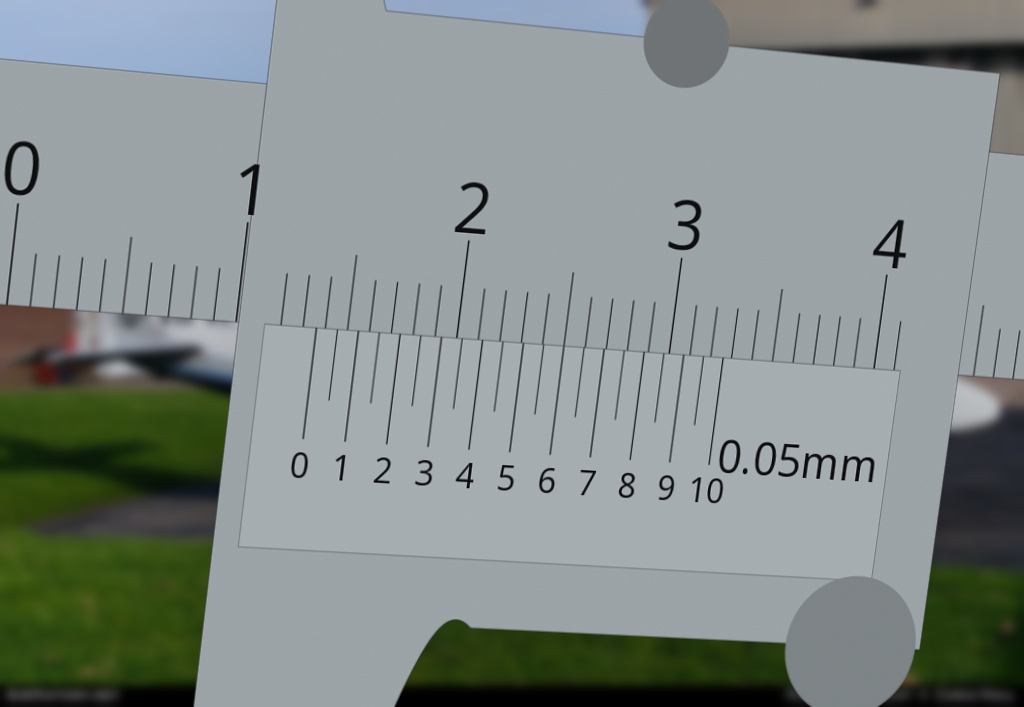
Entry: mm 13.6
